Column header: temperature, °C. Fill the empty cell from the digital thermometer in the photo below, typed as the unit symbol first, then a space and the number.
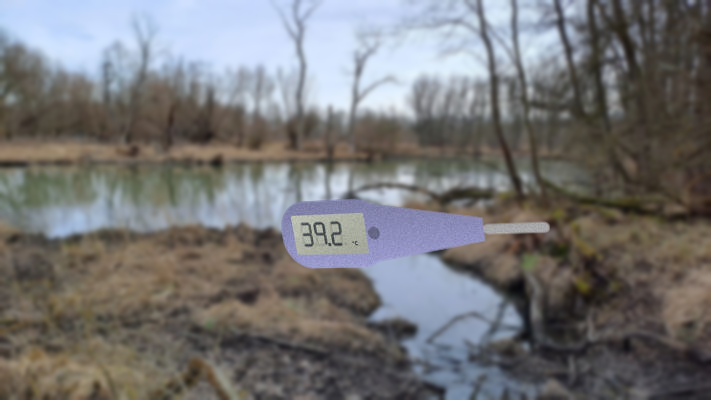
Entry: °C 39.2
